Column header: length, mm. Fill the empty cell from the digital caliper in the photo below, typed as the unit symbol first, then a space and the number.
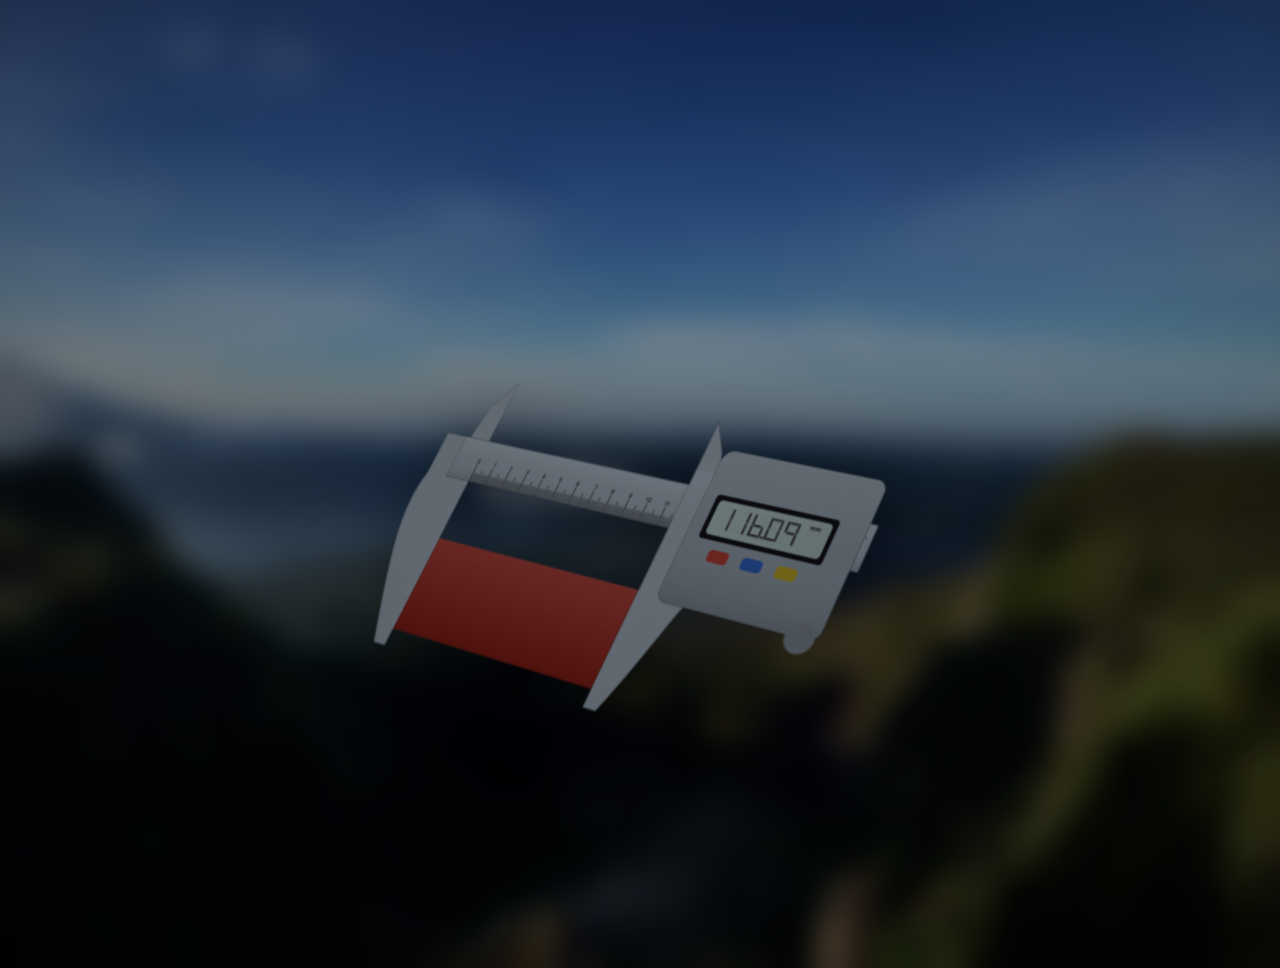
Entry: mm 116.09
